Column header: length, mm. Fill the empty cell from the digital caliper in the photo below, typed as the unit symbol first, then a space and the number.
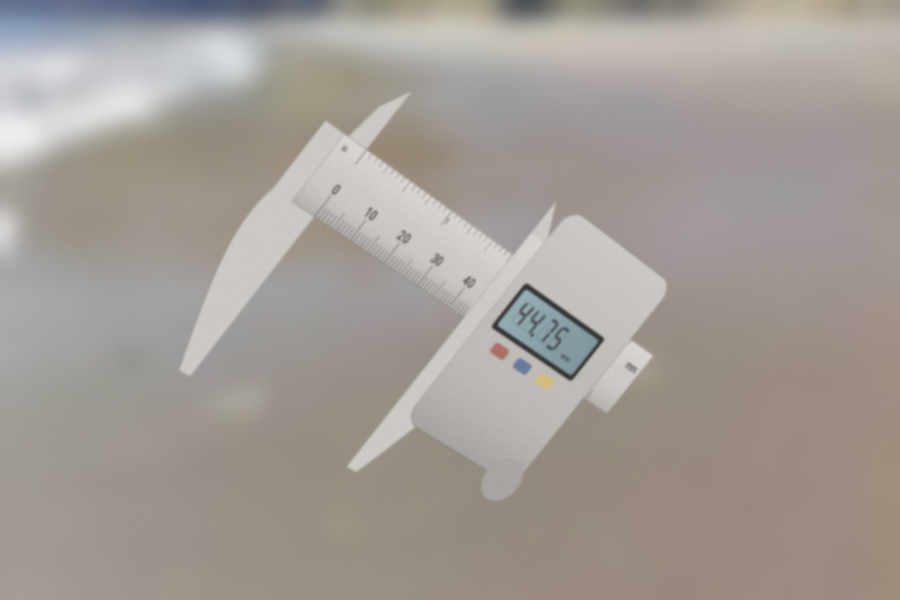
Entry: mm 44.75
